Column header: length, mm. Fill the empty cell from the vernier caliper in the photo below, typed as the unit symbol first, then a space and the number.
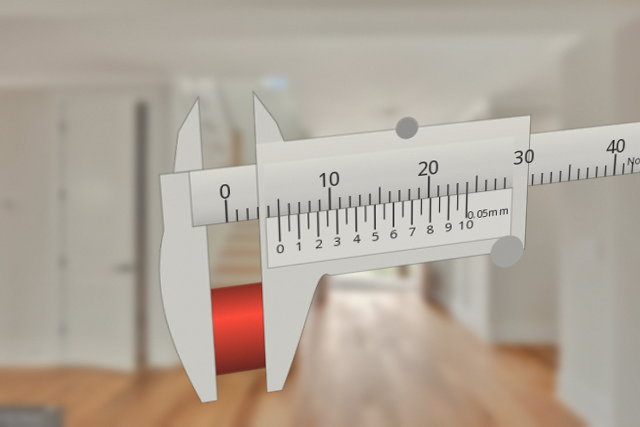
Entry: mm 5.0
